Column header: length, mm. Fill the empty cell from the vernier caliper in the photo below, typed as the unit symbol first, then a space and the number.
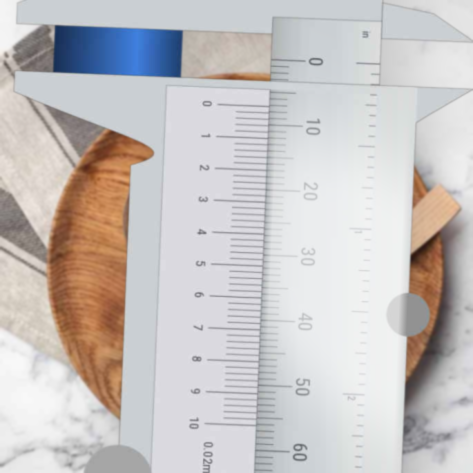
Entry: mm 7.2
